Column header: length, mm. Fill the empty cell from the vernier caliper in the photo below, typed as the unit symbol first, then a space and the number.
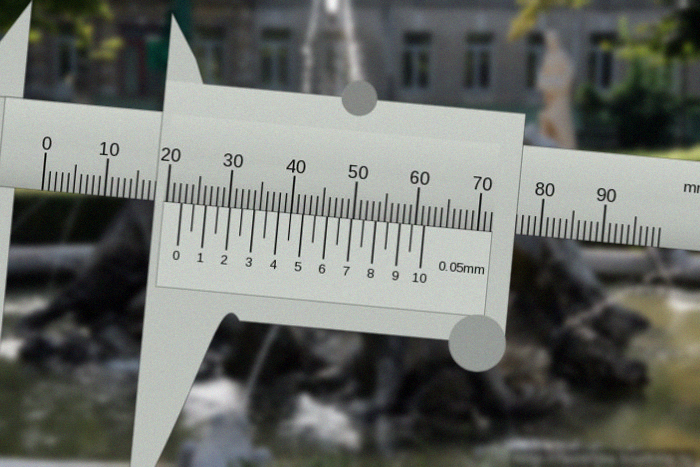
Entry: mm 22.4
